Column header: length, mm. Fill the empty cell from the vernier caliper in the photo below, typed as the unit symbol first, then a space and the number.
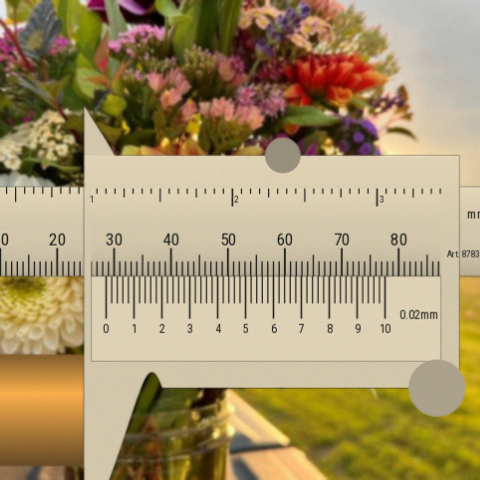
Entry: mm 28.6
